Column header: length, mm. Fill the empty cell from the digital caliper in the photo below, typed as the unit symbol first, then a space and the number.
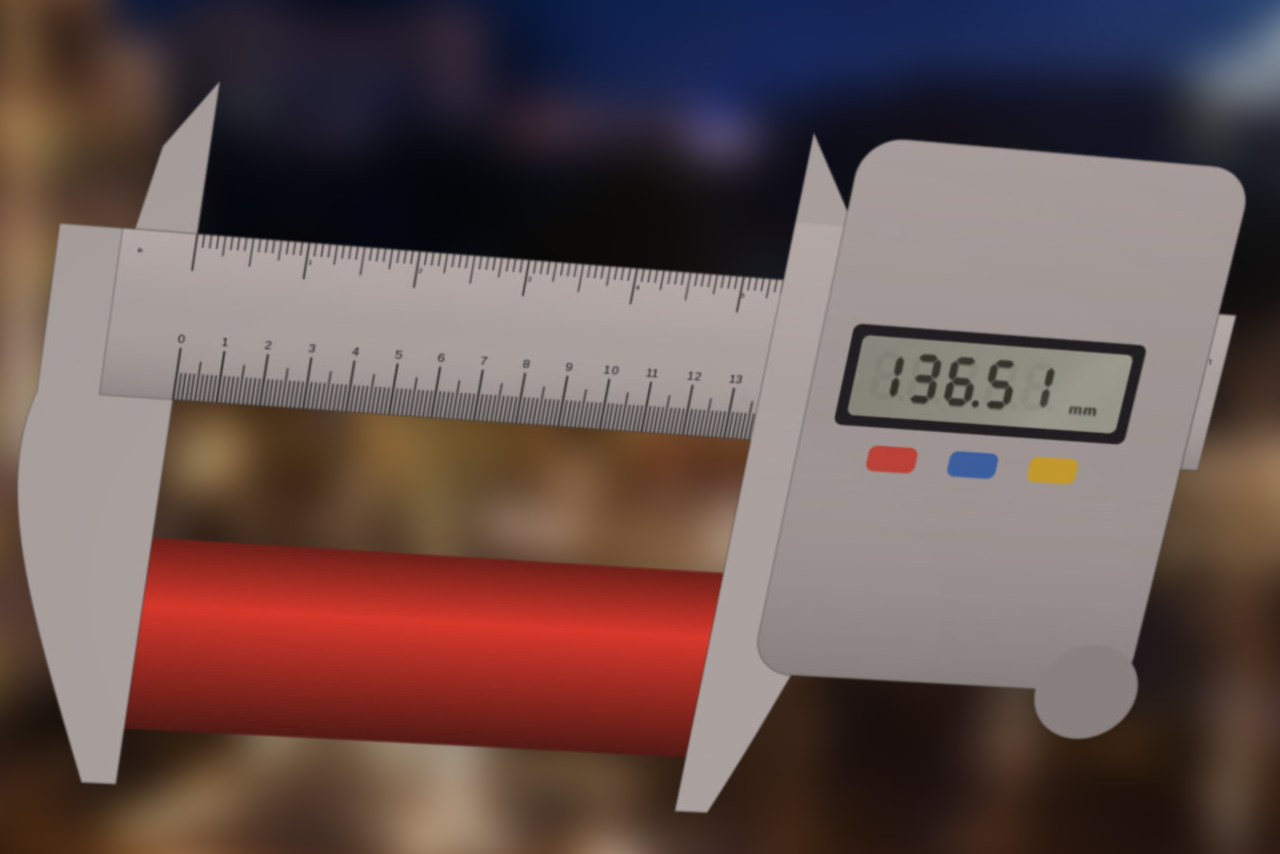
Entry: mm 136.51
